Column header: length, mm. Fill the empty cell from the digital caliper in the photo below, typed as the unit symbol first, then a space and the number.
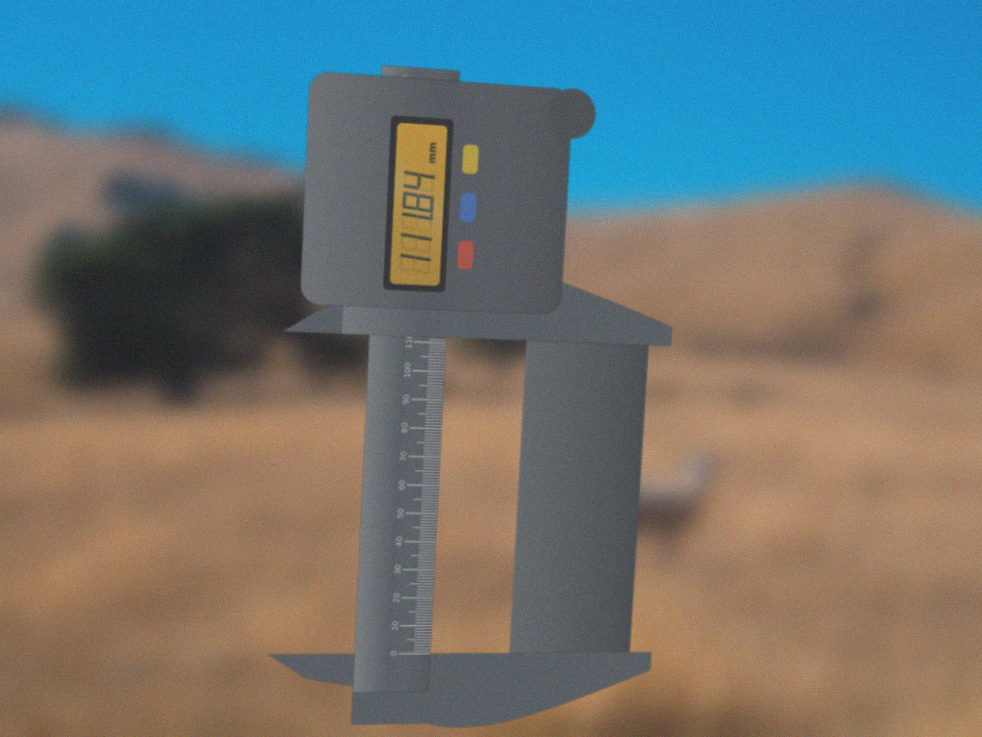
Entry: mm 111.84
